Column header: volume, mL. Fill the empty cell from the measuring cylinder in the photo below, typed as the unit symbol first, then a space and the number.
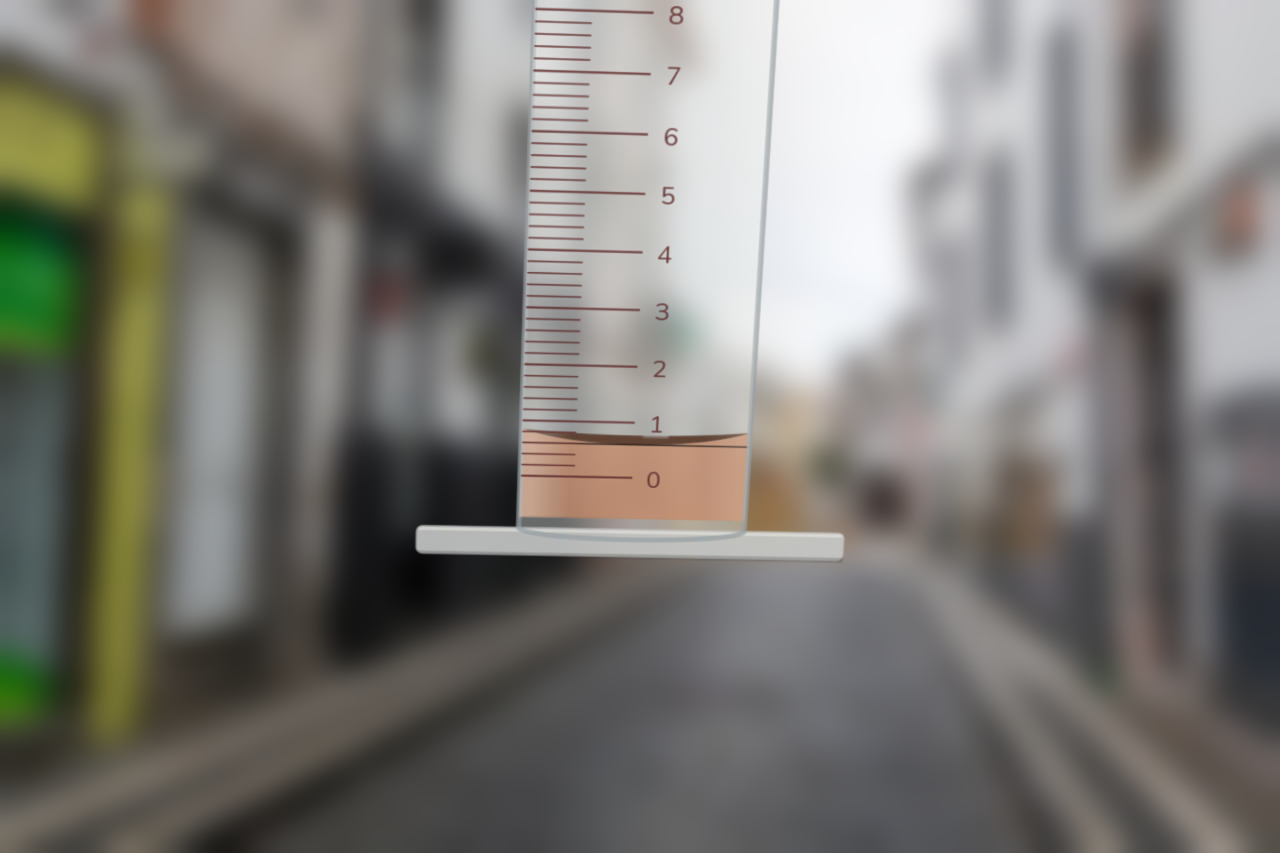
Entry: mL 0.6
